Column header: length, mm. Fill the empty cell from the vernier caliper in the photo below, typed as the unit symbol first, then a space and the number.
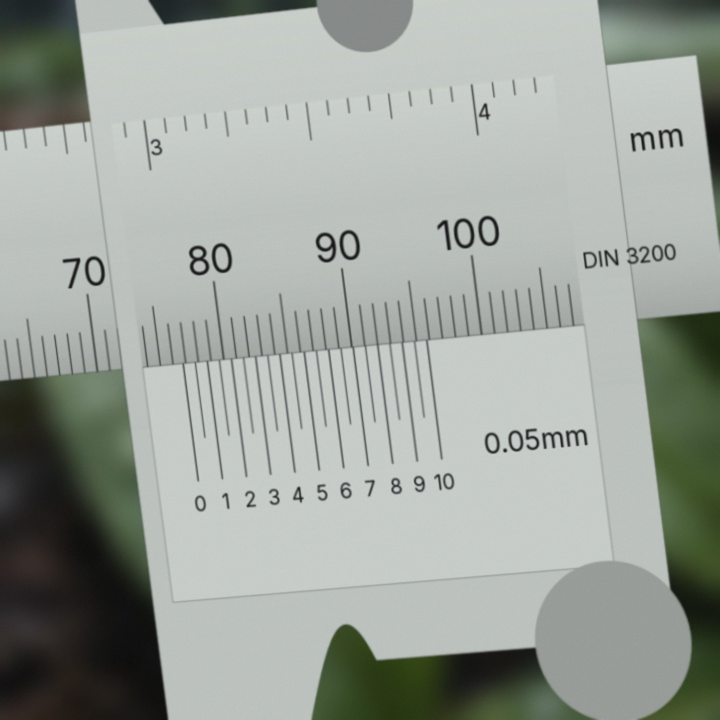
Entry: mm 76.8
